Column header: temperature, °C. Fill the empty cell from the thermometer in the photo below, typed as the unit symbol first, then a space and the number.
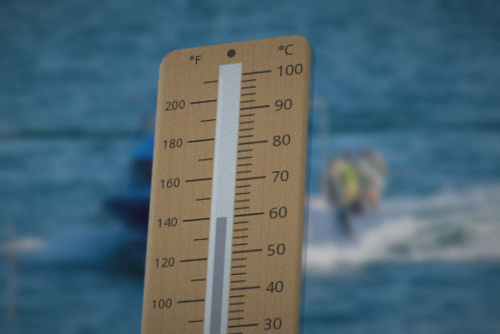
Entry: °C 60
